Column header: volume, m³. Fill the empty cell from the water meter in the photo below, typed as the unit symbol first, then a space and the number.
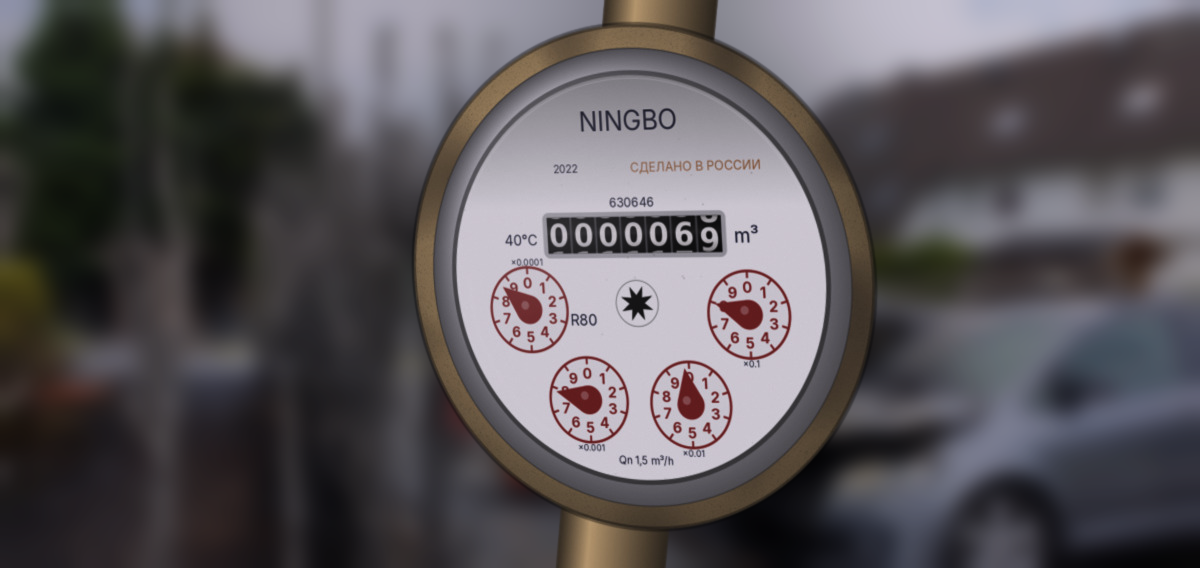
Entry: m³ 68.7978
